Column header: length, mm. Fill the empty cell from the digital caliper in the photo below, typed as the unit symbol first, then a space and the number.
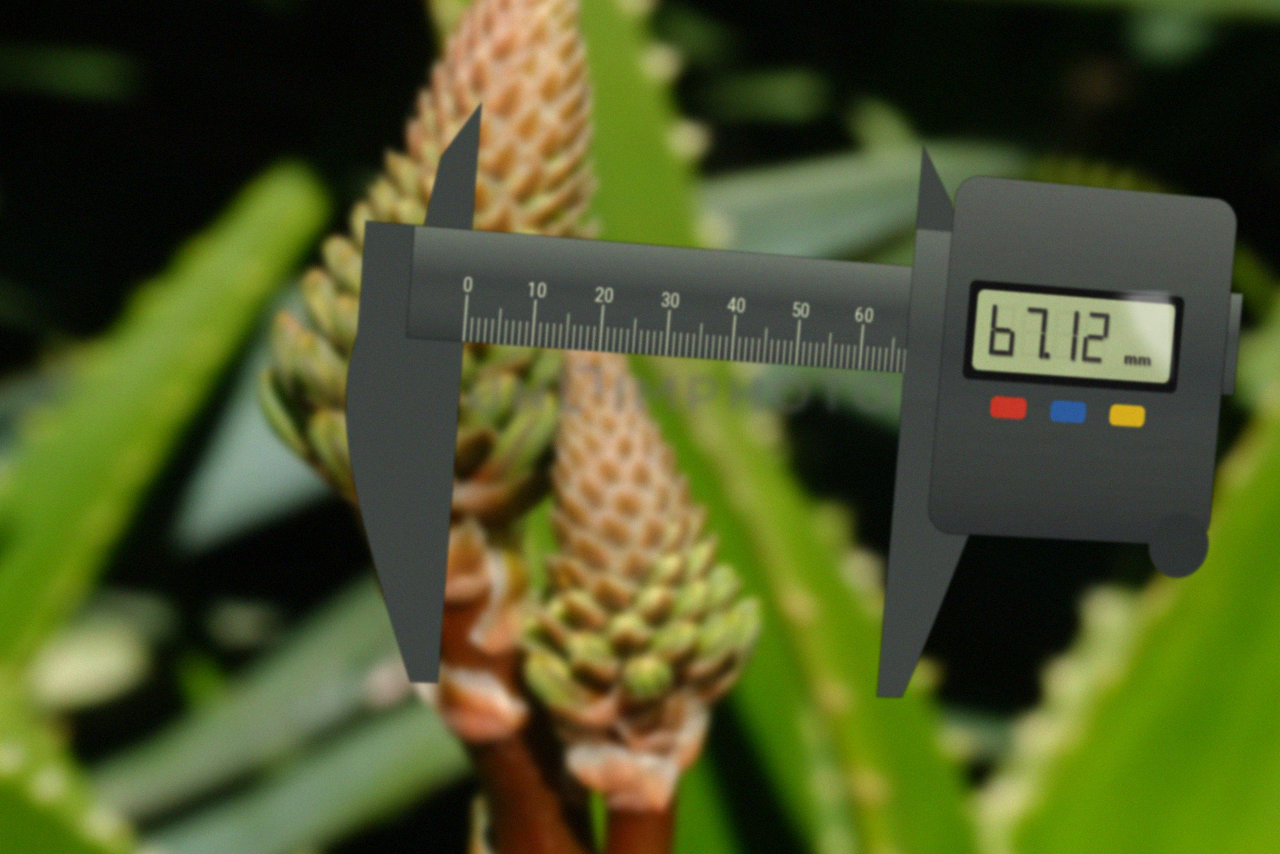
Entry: mm 67.12
